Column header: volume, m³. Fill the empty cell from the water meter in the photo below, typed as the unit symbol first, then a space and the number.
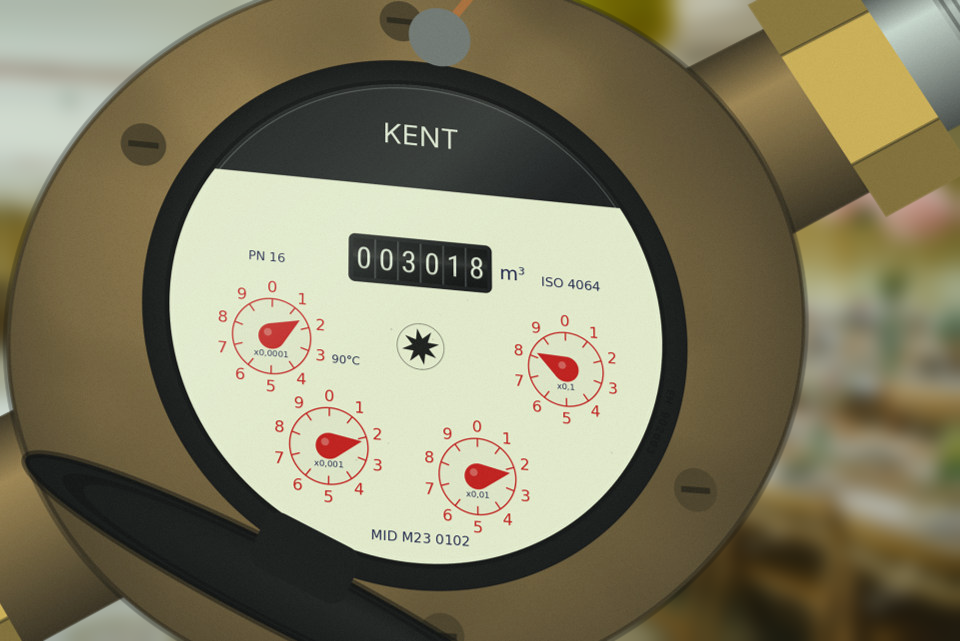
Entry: m³ 3018.8221
